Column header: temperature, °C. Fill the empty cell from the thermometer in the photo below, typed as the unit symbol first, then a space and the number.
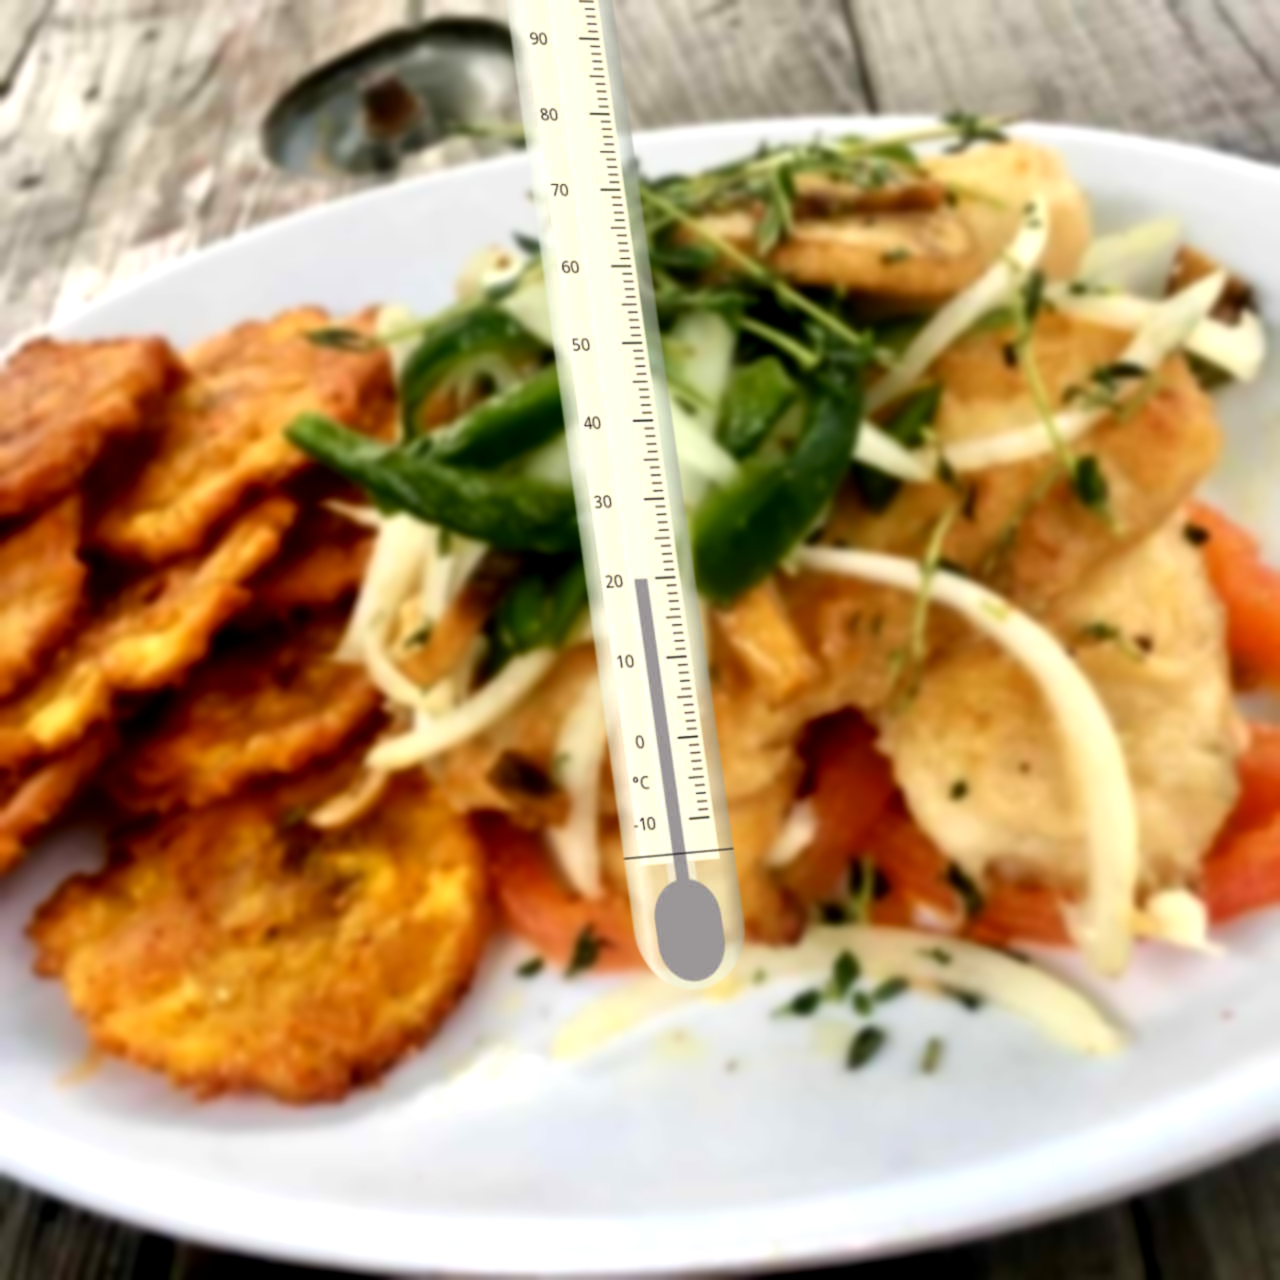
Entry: °C 20
